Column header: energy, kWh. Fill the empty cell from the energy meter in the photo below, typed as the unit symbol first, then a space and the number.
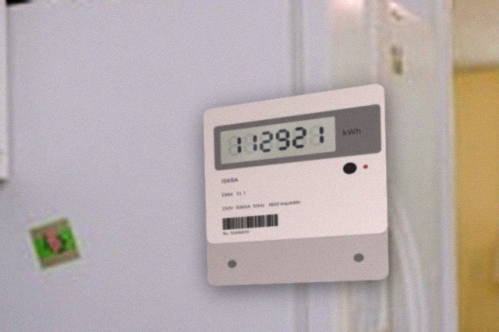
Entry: kWh 112921
